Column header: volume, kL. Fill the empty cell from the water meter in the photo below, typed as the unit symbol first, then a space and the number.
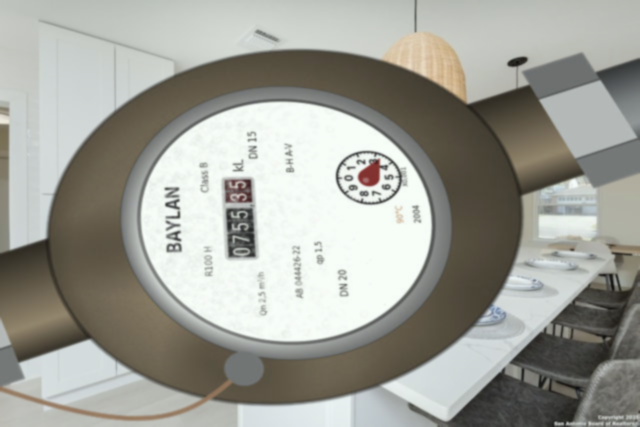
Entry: kL 755.353
